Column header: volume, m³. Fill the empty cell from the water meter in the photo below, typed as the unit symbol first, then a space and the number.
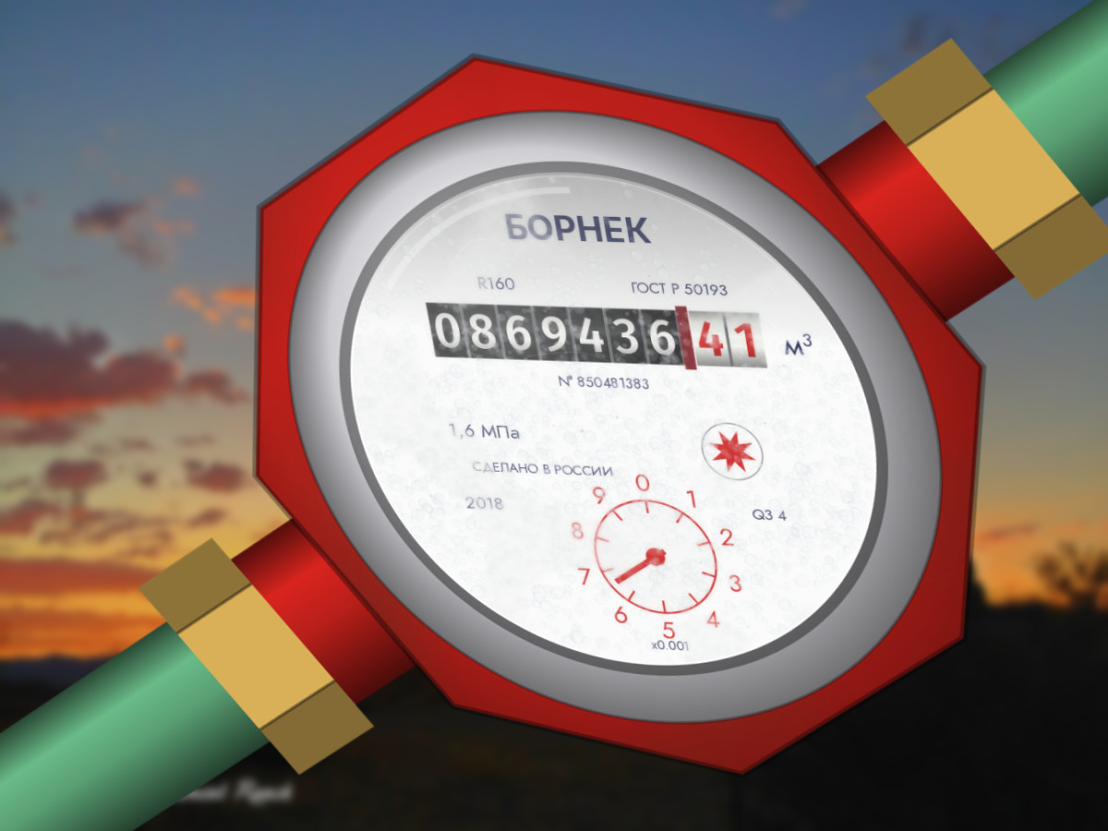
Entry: m³ 869436.416
